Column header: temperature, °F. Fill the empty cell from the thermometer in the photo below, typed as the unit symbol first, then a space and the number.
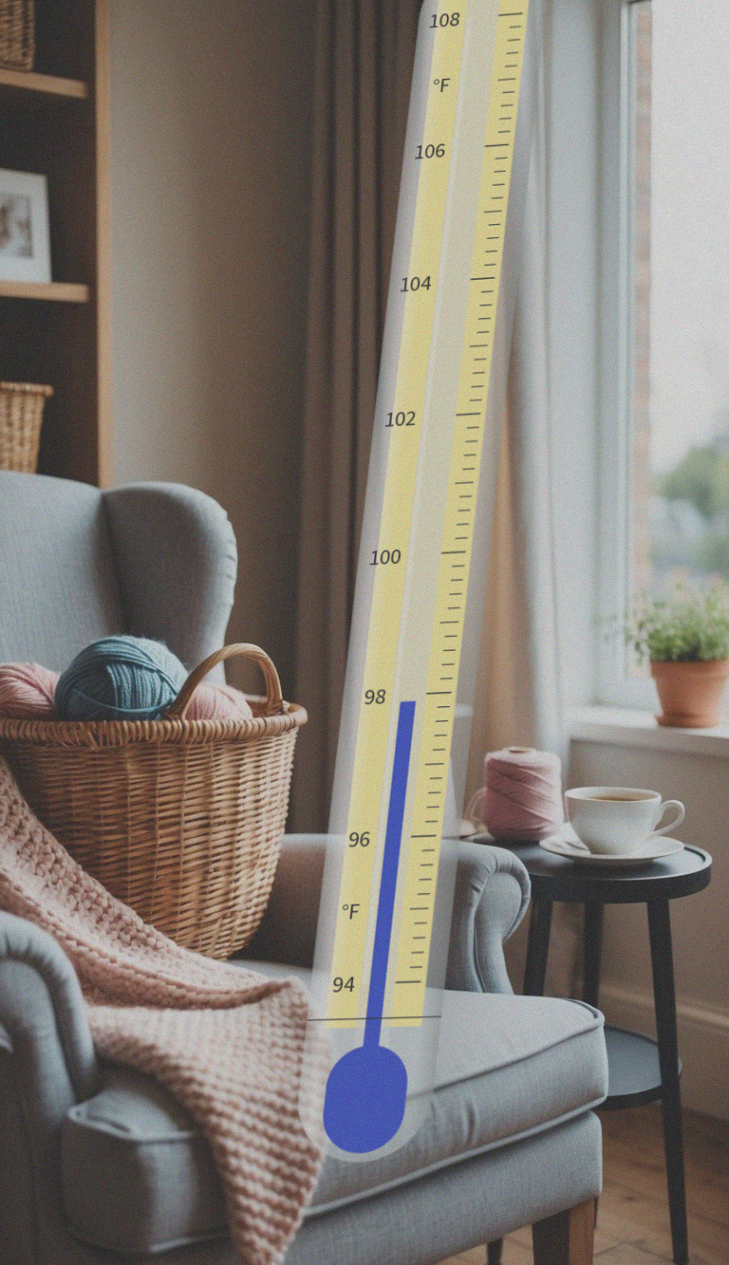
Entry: °F 97.9
